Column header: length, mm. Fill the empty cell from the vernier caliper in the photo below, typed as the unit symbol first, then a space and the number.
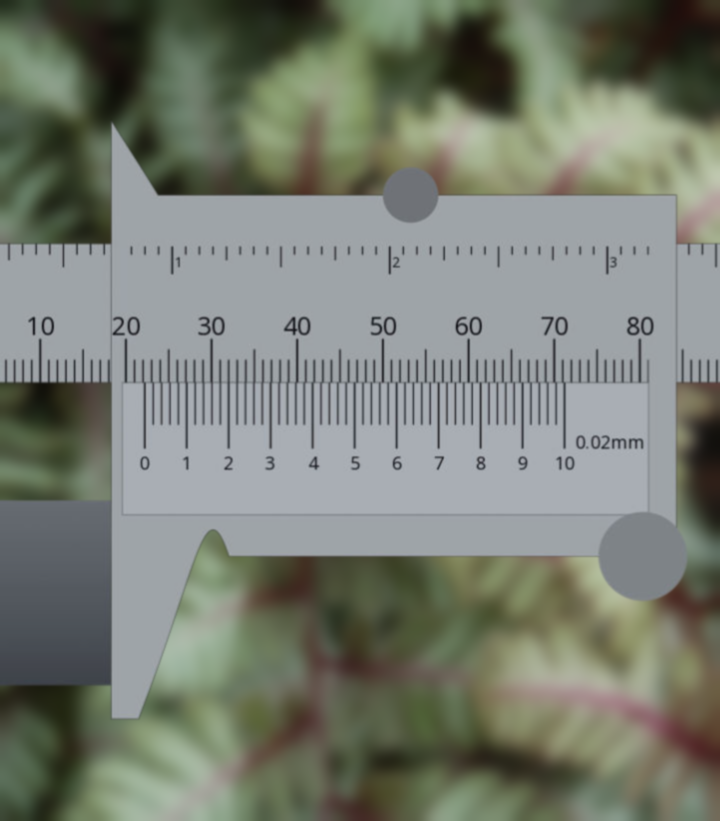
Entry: mm 22.2
